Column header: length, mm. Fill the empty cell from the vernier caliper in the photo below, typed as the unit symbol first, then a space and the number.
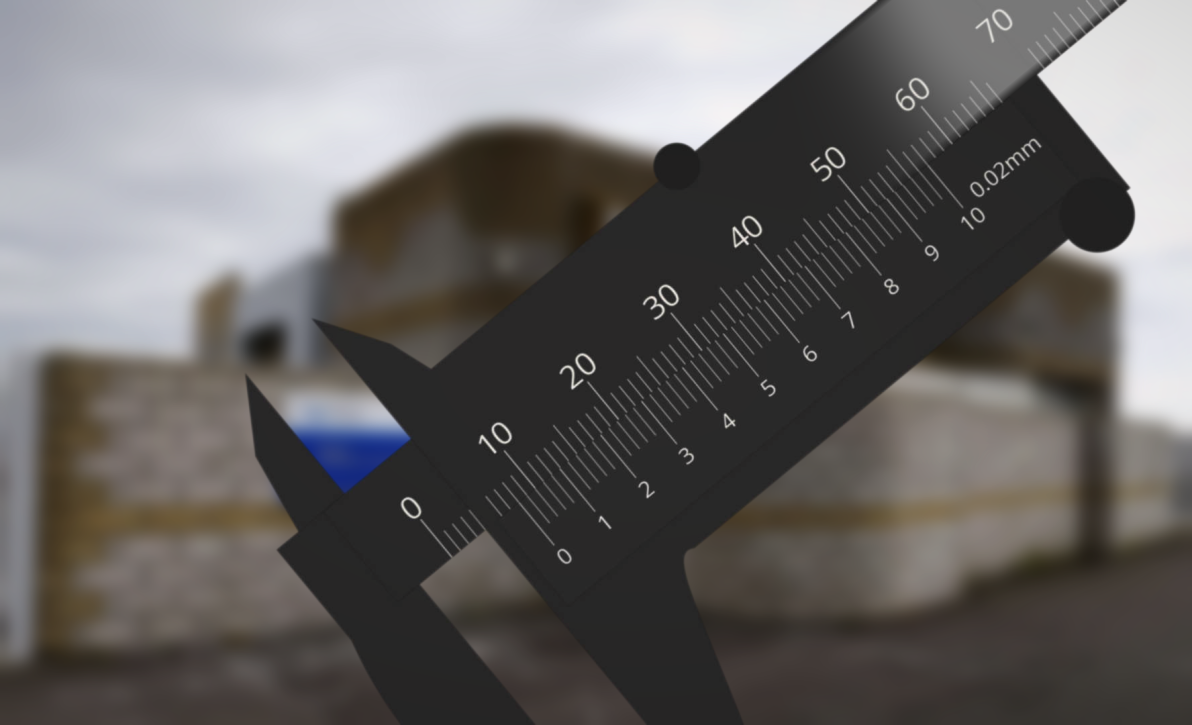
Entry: mm 8.0
